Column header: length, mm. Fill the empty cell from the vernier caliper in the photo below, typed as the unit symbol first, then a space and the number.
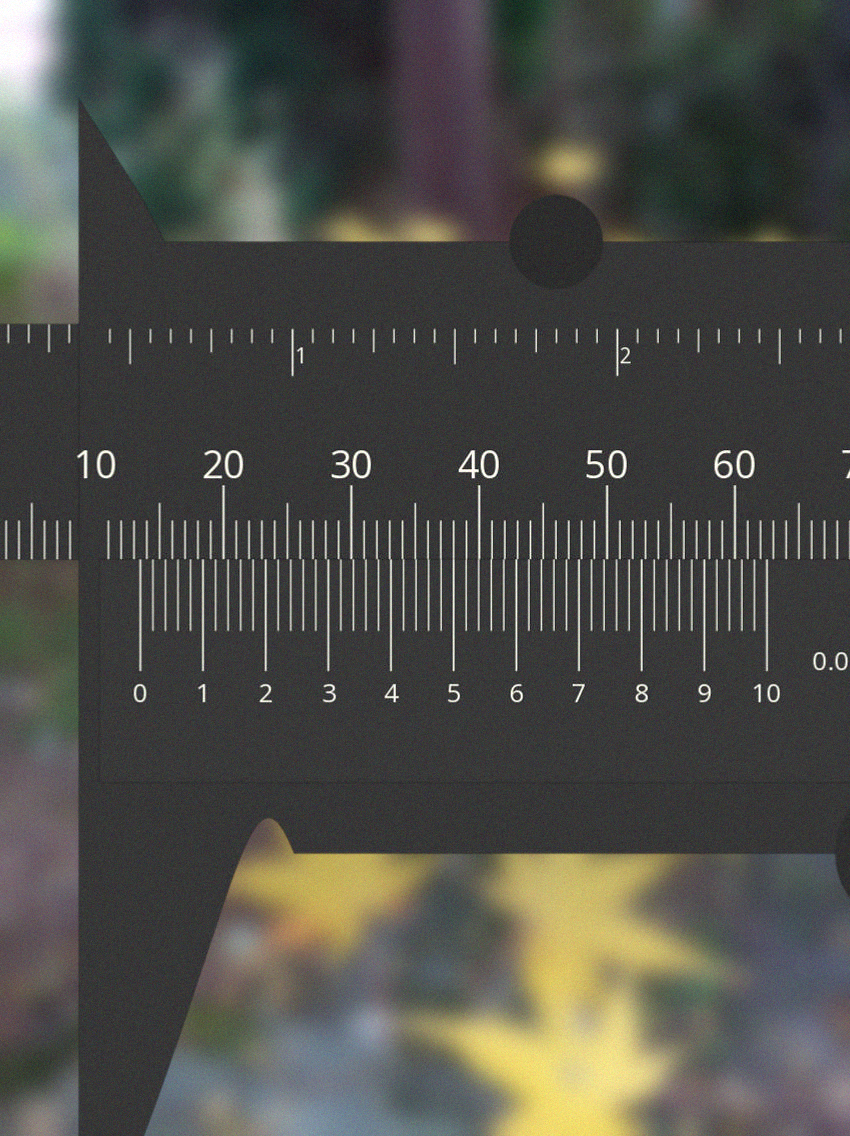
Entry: mm 13.5
